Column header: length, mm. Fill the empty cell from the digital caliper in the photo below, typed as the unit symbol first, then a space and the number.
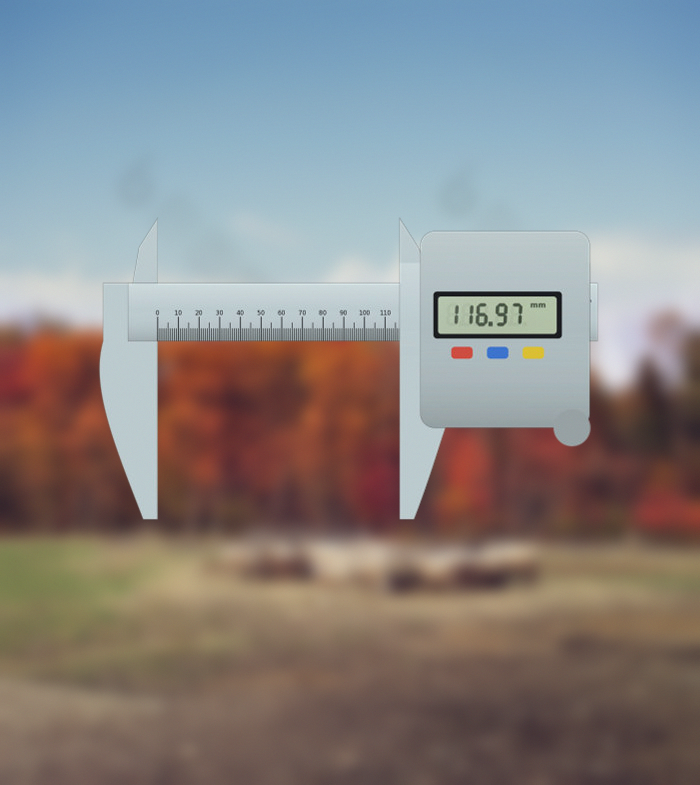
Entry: mm 116.97
